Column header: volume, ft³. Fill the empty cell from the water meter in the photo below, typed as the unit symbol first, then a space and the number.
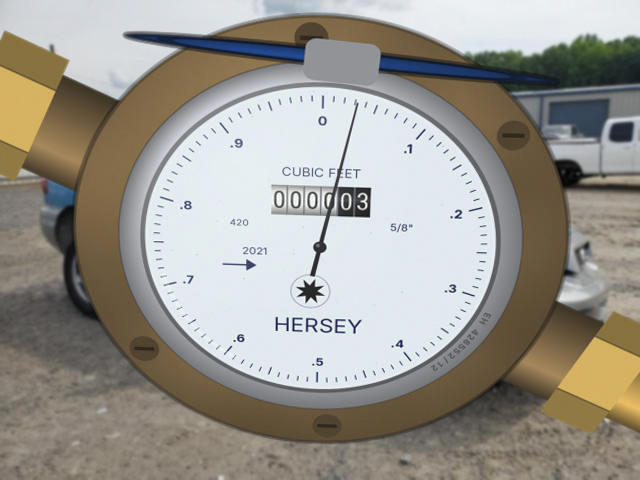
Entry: ft³ 3.03
